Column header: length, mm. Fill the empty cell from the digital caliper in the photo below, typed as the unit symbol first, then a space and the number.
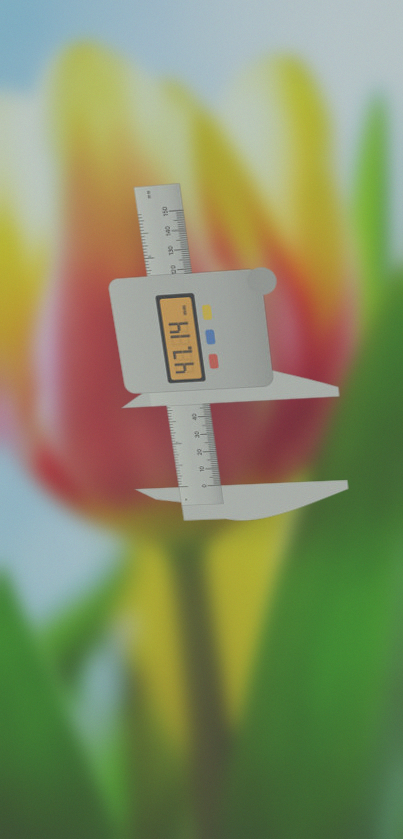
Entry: mm 47.14
